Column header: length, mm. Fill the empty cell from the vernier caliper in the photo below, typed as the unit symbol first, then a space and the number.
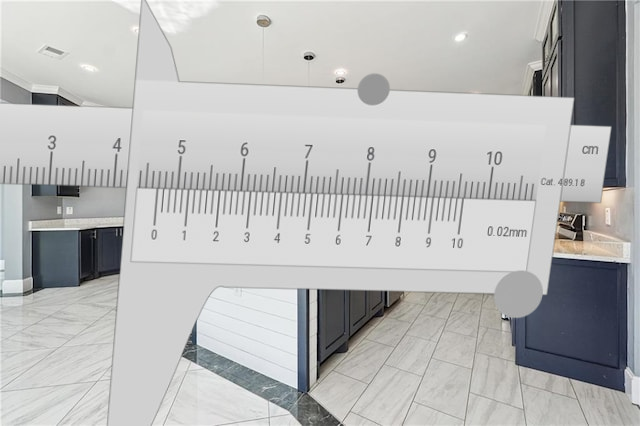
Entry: mm 46.8
